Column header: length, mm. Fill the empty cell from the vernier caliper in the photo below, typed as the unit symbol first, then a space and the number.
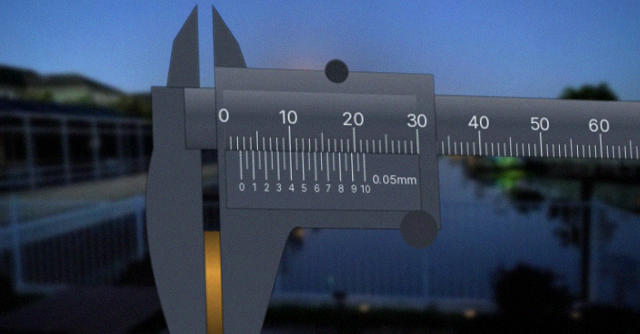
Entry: mm 2.4
